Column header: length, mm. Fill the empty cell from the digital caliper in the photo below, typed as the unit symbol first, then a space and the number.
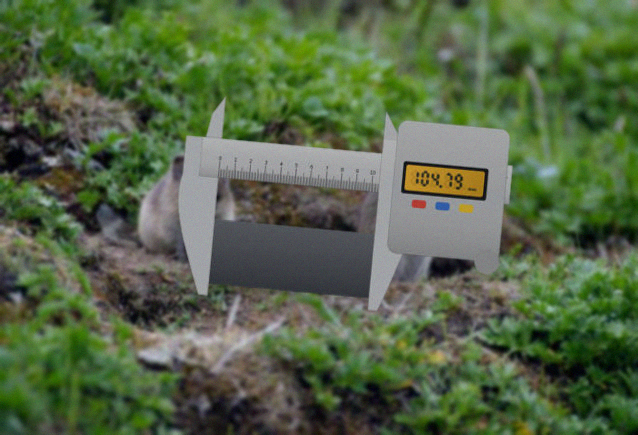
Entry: mm 104.79
